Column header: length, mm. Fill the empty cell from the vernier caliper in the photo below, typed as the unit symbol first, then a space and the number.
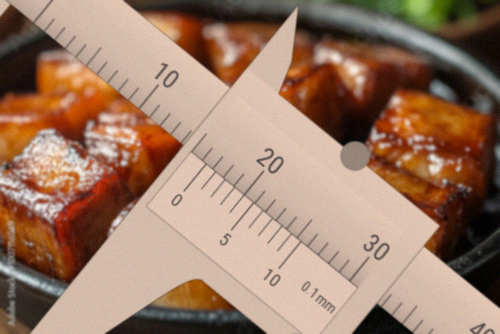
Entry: mm 16.4
